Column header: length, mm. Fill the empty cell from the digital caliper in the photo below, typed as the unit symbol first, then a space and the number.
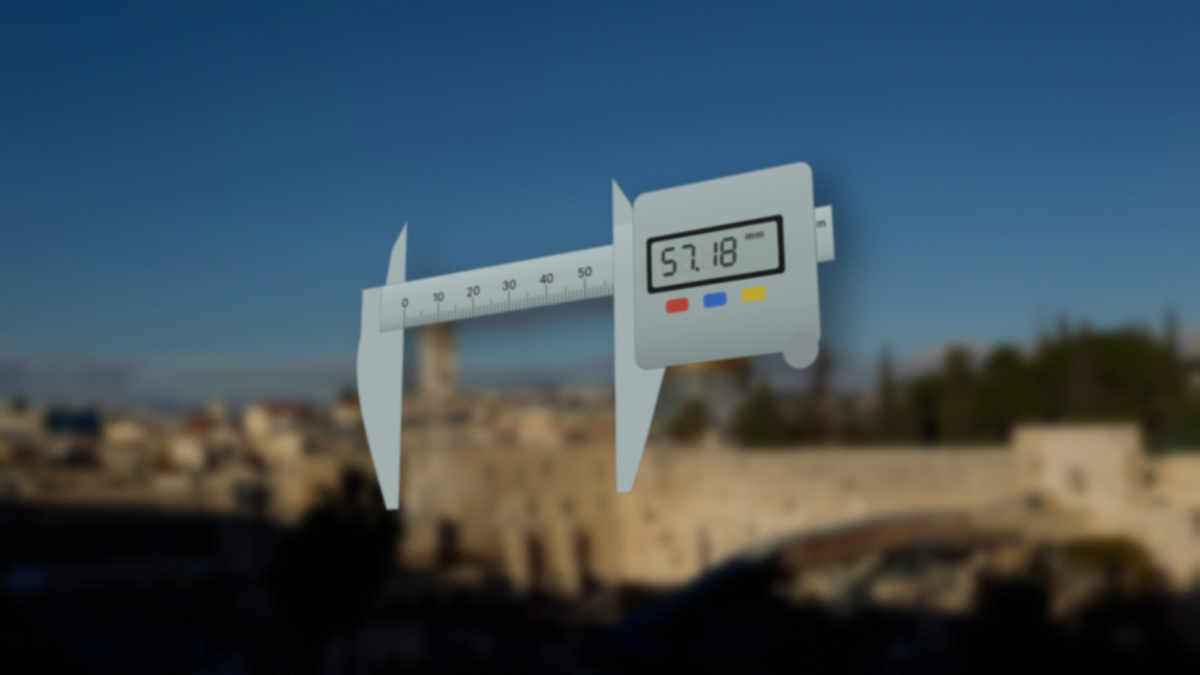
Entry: mm 57.18
